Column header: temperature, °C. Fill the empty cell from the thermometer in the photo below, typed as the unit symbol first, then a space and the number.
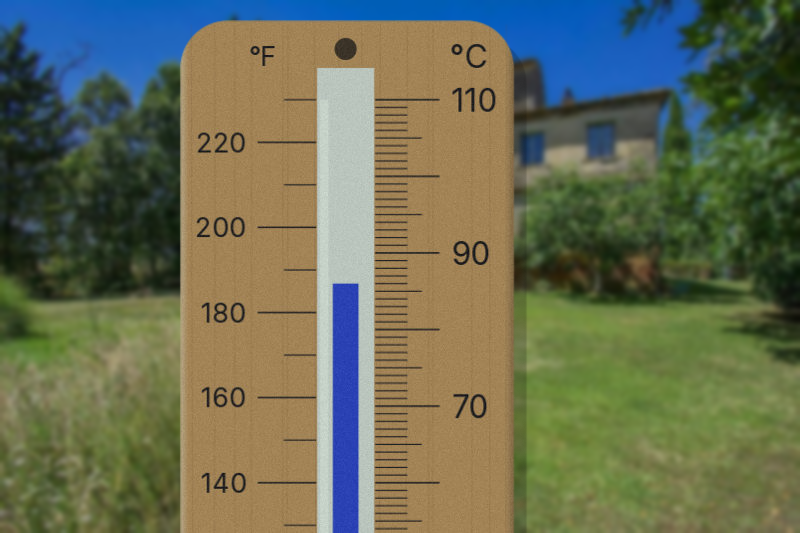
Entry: °C 86
